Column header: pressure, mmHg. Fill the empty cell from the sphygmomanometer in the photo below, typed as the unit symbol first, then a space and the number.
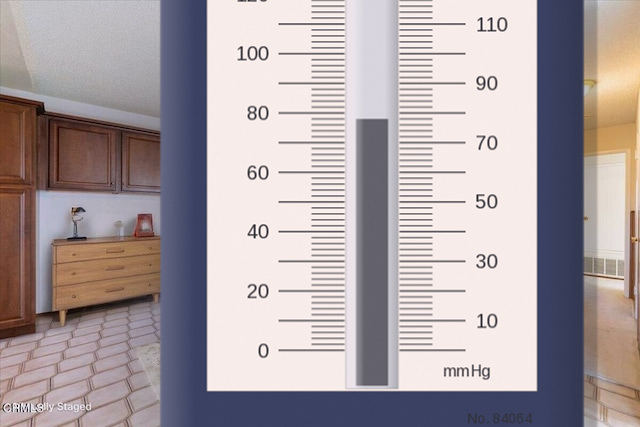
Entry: mmHg 78
